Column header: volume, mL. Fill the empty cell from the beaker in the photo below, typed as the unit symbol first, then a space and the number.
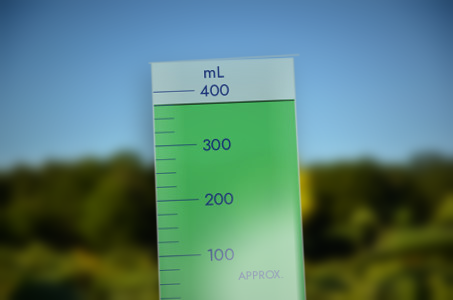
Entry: mL 375
